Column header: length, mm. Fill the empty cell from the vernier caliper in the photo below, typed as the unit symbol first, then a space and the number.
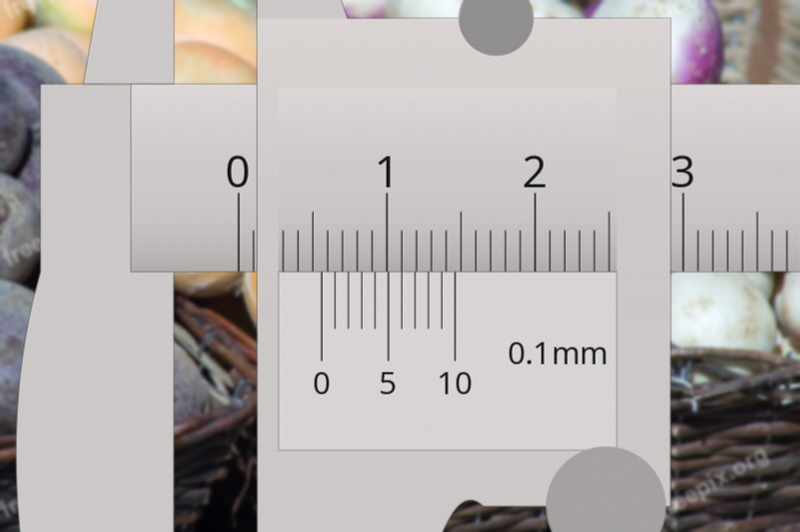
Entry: mm 5.6
